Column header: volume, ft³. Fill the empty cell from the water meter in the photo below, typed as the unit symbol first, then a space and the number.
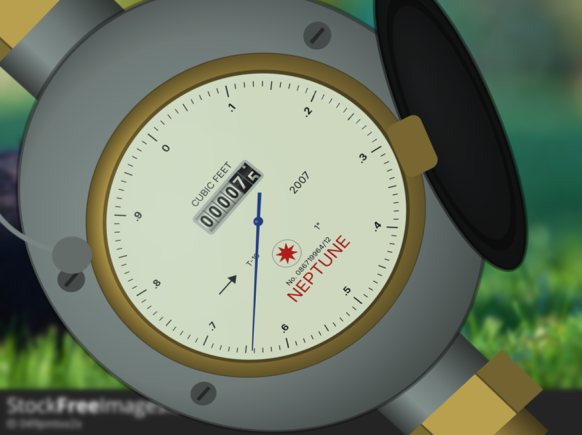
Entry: ft³ 74.64
